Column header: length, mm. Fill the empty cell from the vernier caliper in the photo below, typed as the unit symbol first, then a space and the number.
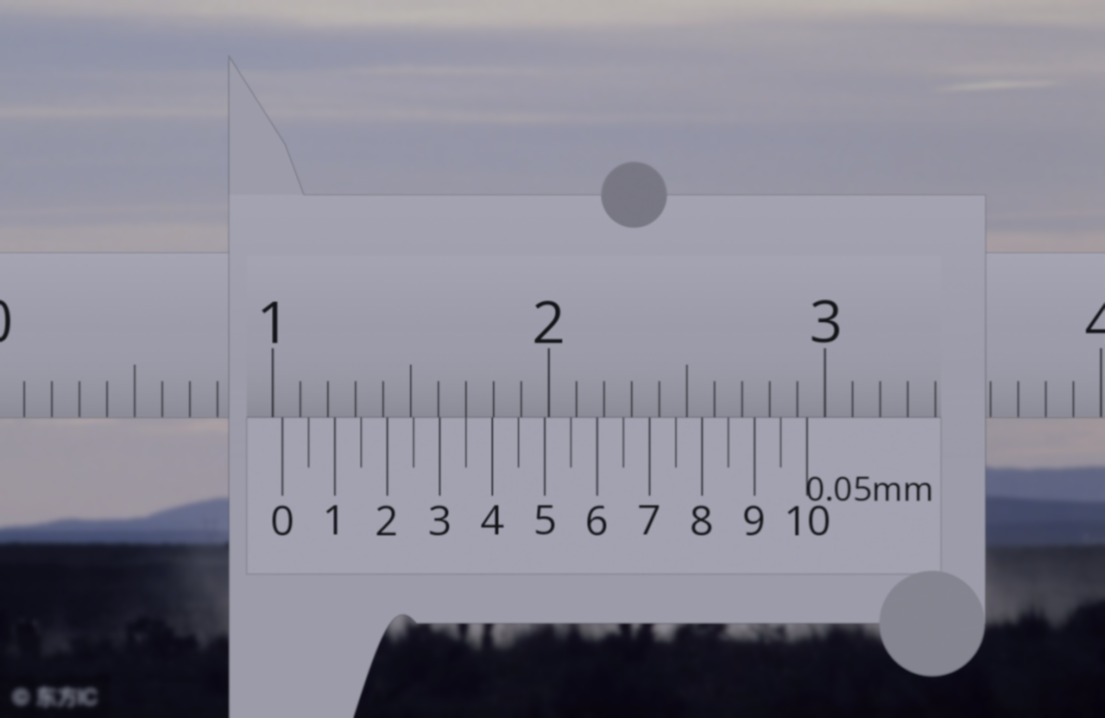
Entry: mm 10.35
